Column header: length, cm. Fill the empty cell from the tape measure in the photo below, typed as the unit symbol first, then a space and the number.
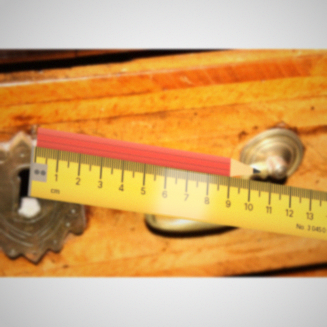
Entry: cm 10.5
